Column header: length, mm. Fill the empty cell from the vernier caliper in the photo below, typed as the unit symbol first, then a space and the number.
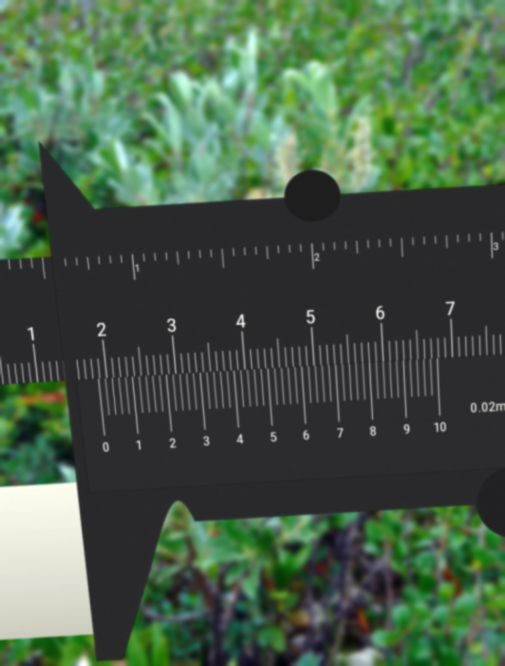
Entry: mm 18.8
